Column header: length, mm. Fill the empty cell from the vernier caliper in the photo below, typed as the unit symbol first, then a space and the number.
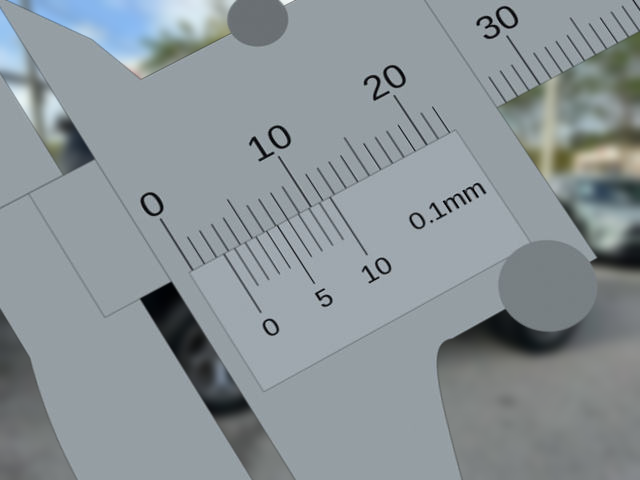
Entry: mm 2.6
